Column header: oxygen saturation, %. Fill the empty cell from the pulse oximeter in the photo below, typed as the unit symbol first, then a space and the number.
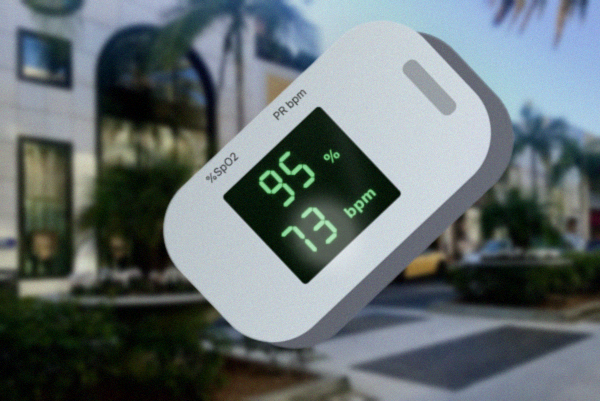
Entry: % 95
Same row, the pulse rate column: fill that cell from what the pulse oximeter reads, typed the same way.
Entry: bpm 73
